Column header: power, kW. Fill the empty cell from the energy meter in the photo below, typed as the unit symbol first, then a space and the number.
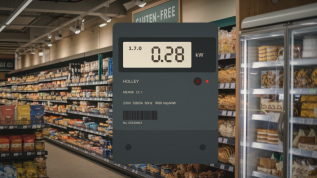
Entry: kW 0.28
